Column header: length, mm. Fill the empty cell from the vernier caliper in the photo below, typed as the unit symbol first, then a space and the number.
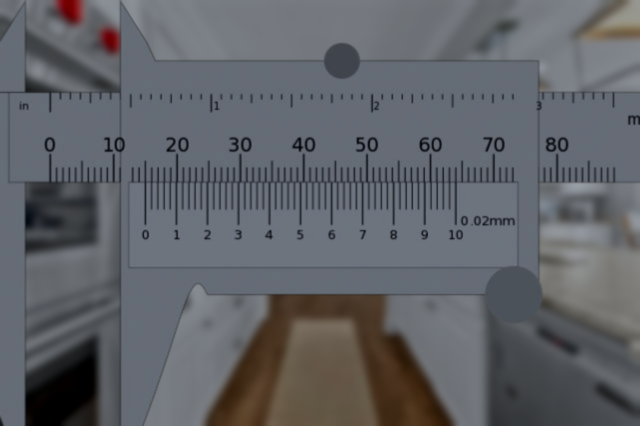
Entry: mm 15.0
